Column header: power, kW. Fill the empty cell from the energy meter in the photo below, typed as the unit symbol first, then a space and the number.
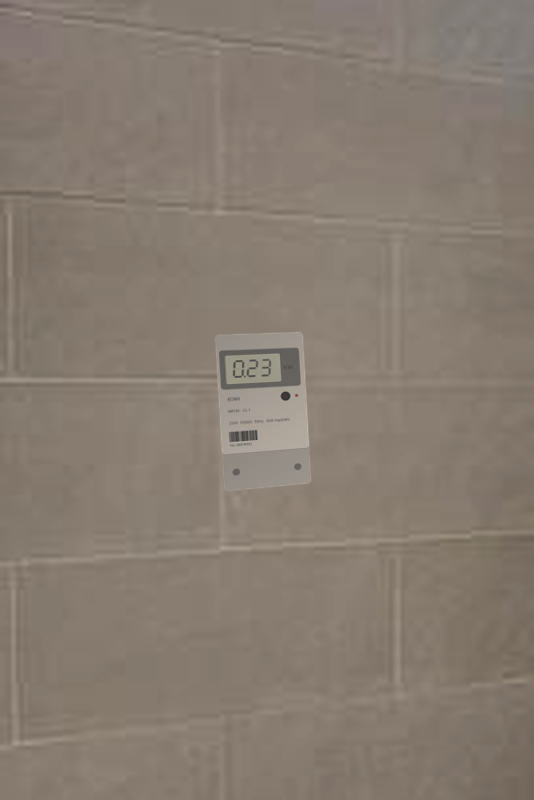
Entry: kW 0.23
